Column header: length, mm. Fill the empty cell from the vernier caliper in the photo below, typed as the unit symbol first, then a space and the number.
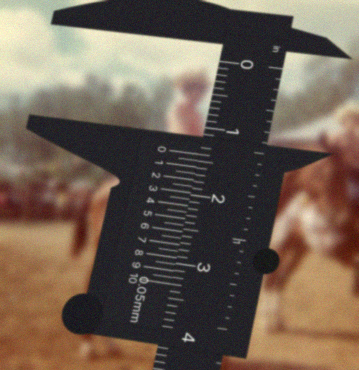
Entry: mm 14.0
